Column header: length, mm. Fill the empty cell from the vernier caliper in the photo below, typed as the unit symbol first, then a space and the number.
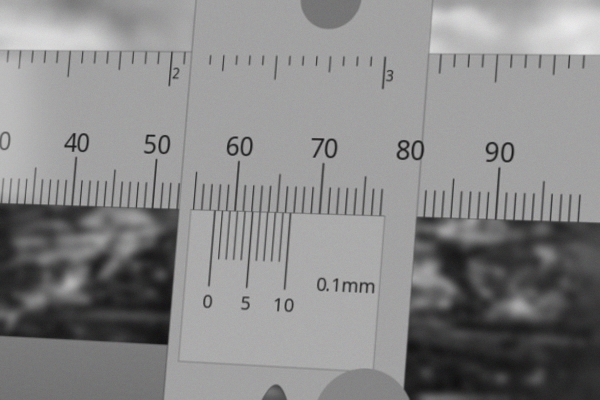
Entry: mm 57.6
